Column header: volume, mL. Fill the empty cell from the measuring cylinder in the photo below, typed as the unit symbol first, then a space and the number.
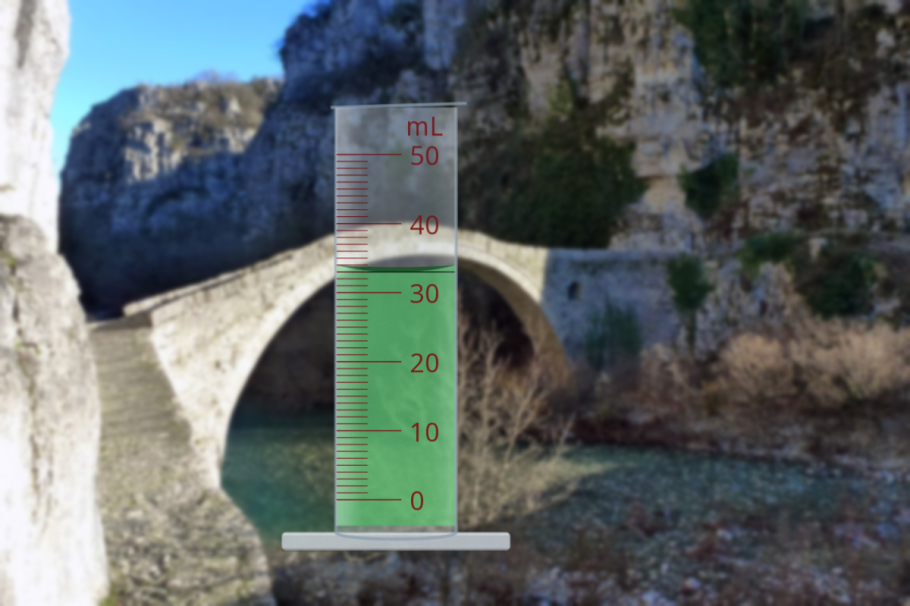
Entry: mL 33
